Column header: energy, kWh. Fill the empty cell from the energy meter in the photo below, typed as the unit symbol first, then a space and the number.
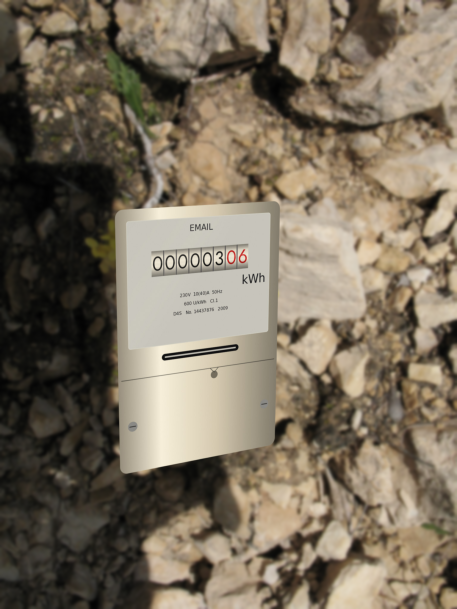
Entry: kWh 3.06
